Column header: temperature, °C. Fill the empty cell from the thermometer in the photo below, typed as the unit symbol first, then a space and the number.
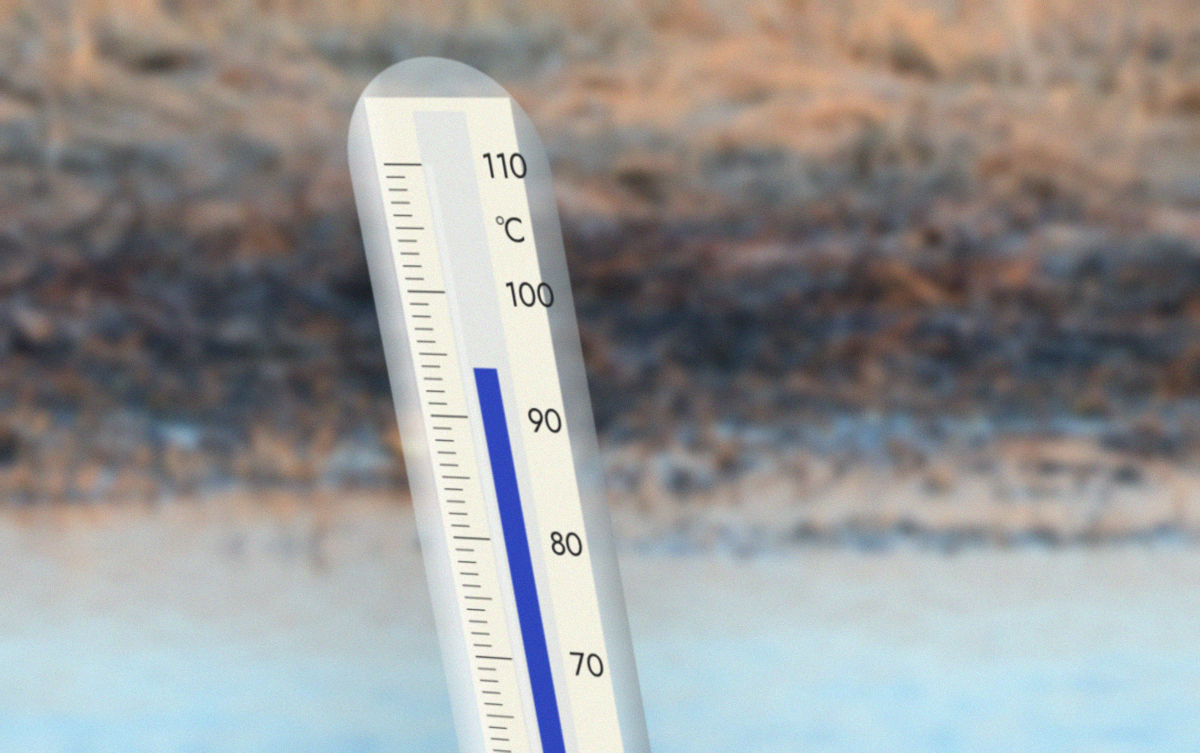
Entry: °C 94
